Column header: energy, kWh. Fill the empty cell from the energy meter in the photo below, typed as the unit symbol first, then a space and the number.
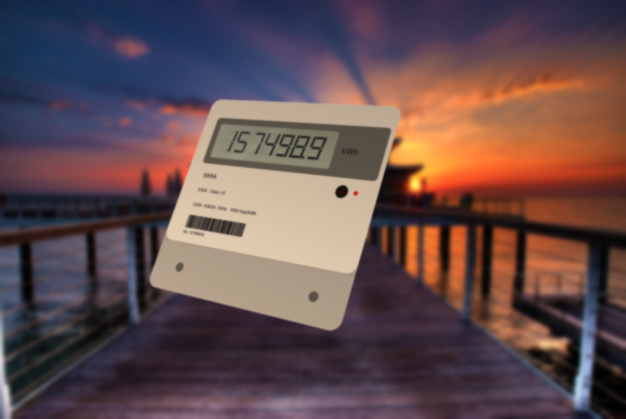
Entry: kWh 157498.9
